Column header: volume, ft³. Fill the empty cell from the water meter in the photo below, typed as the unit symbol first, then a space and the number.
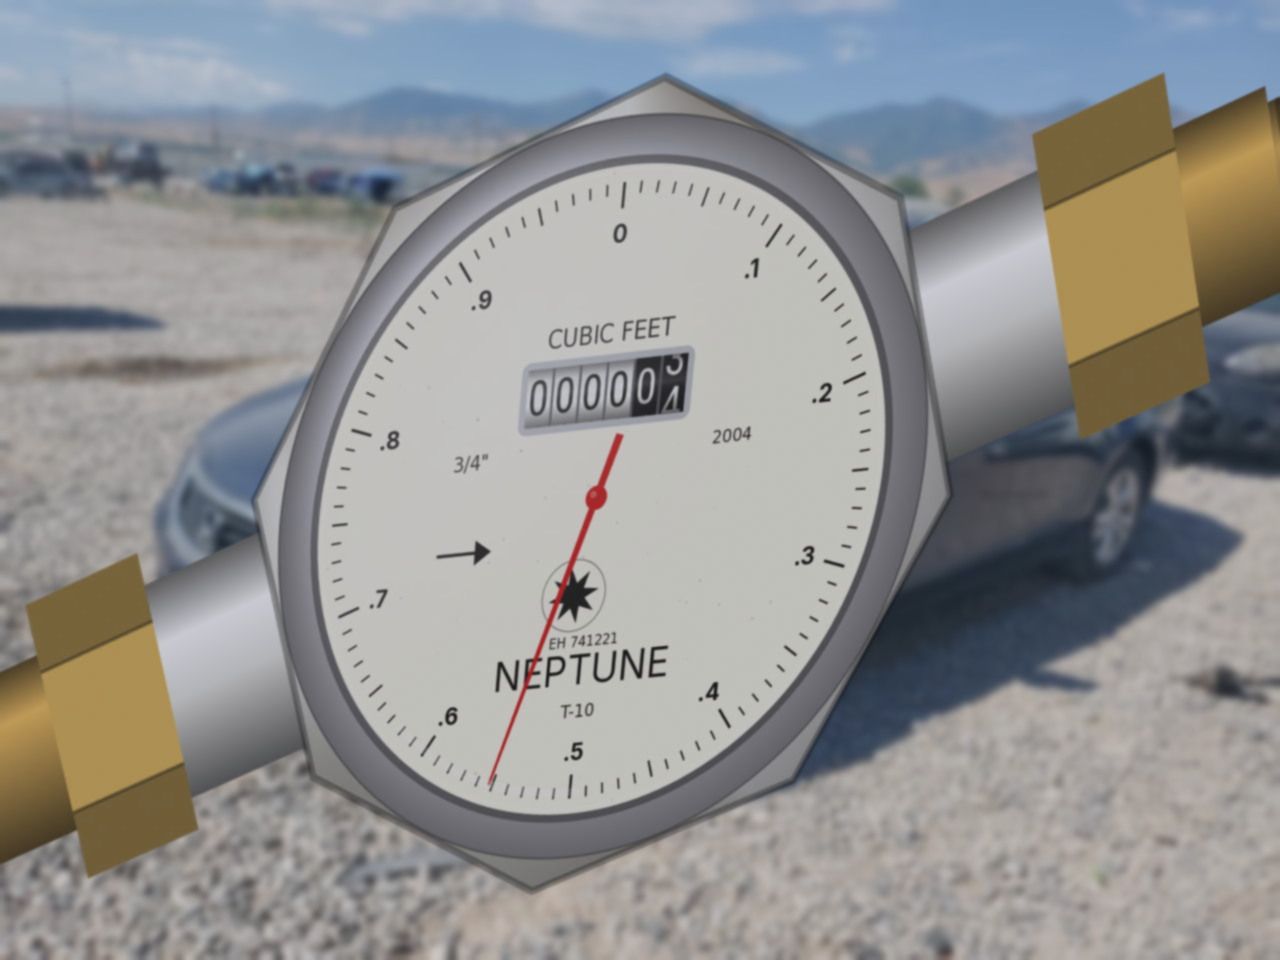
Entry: ft³ 3.55
